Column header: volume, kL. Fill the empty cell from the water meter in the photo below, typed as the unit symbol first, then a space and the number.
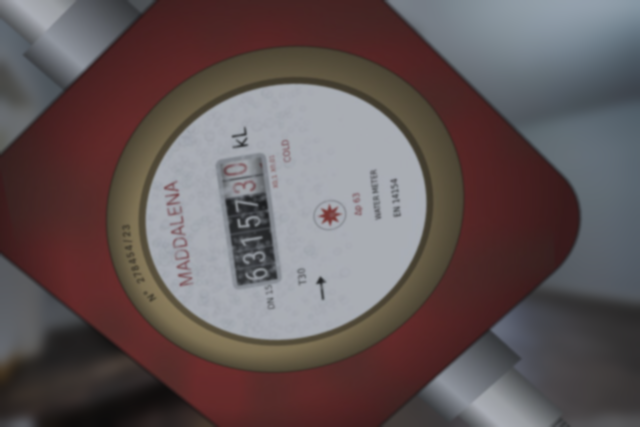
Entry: kL 63157.30
